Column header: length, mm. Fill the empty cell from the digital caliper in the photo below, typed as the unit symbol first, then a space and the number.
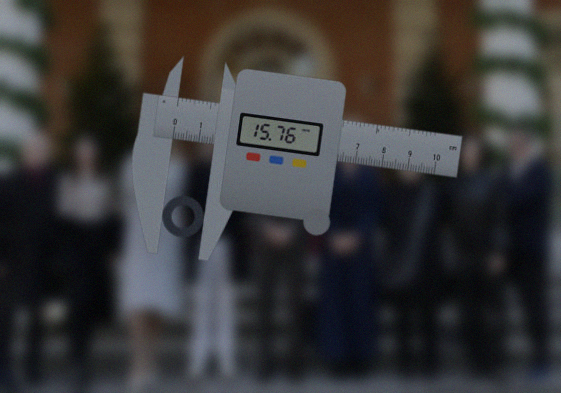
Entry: mm 15.76
